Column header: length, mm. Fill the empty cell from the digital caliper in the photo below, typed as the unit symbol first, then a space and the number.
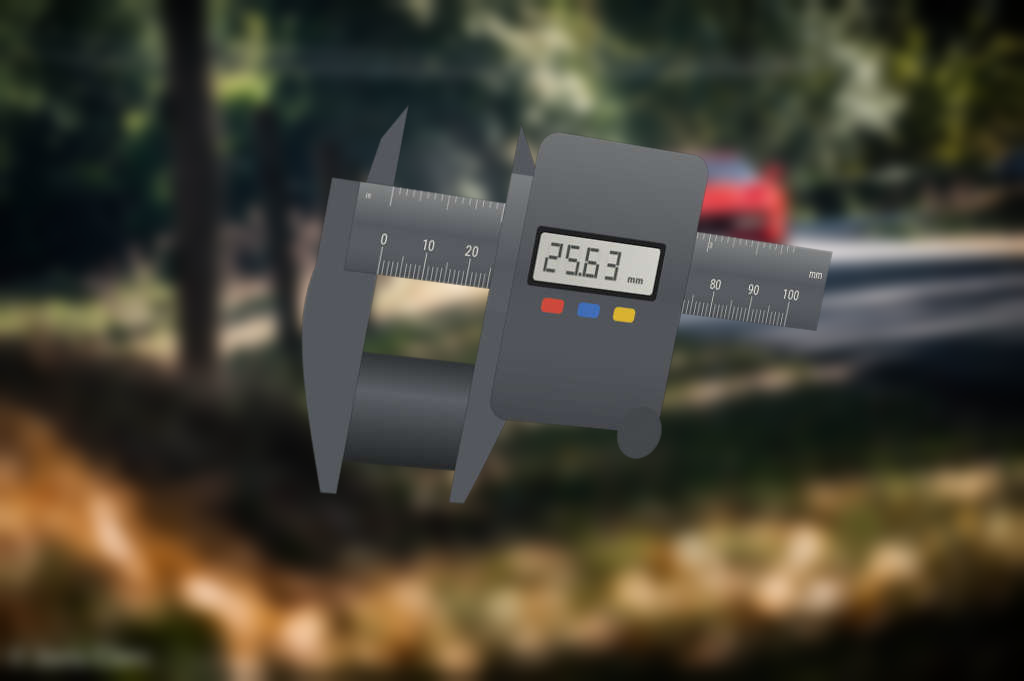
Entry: mm 25.63
